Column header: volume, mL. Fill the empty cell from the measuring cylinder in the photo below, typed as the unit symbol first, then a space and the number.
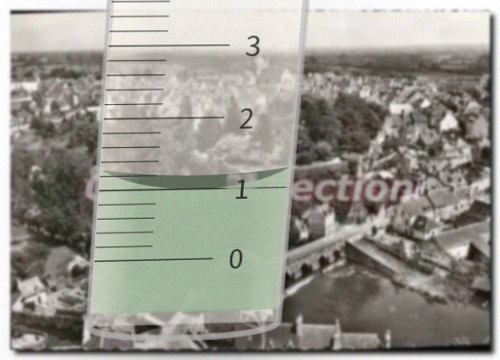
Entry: mL 1
